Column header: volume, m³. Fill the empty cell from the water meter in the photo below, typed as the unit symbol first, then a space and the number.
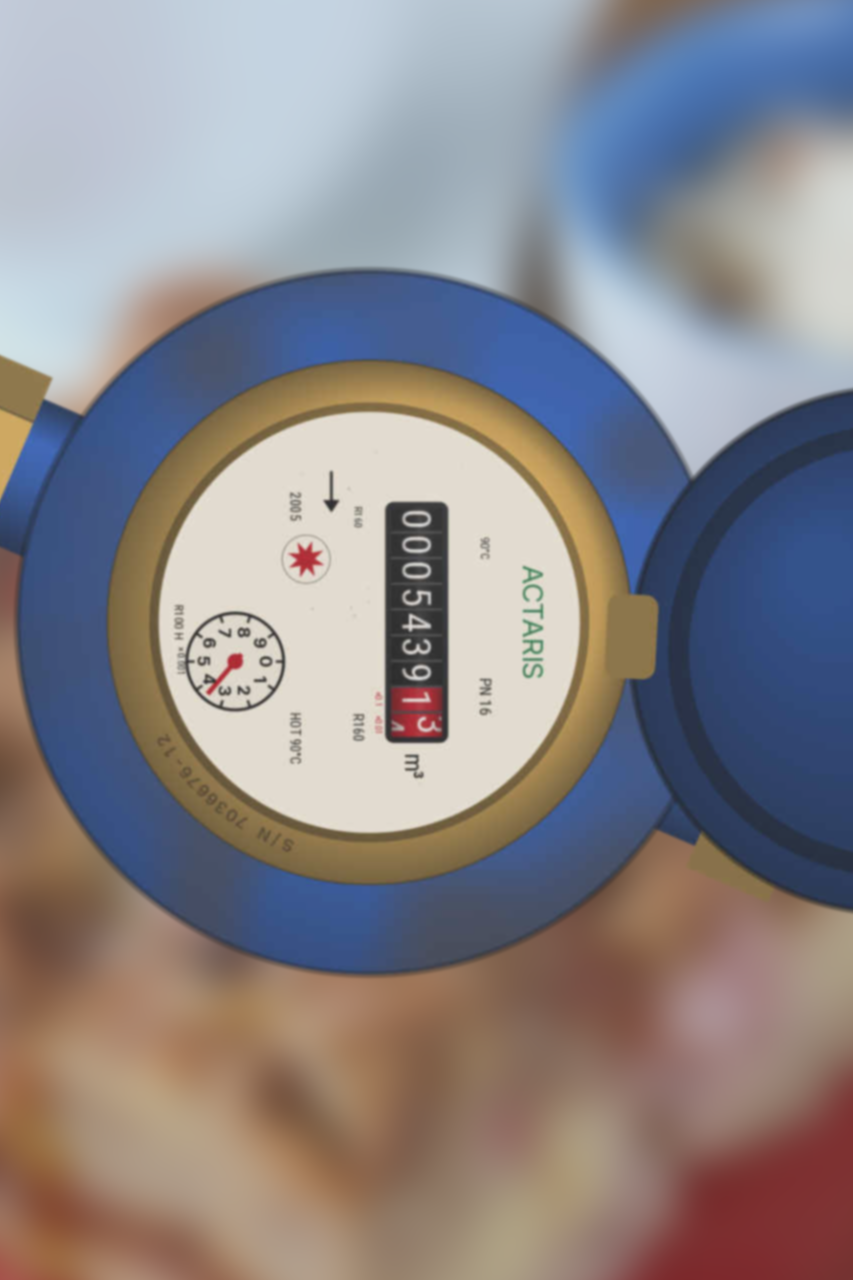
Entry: m³ 5439.133
